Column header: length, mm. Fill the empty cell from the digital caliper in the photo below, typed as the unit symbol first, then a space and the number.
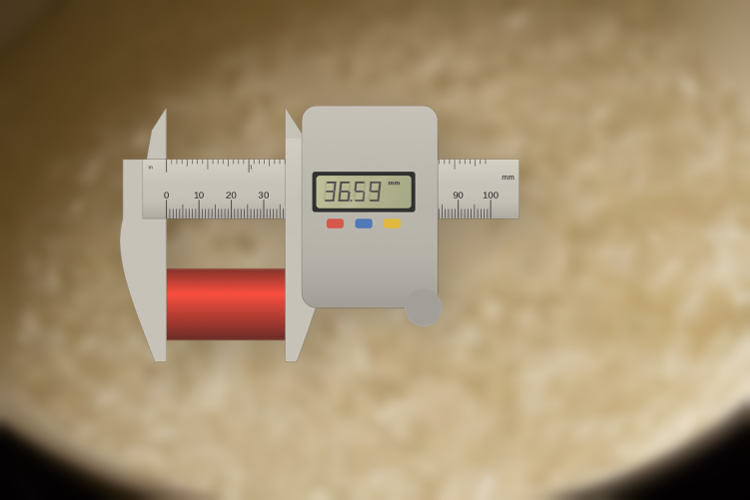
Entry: mm 36.59
